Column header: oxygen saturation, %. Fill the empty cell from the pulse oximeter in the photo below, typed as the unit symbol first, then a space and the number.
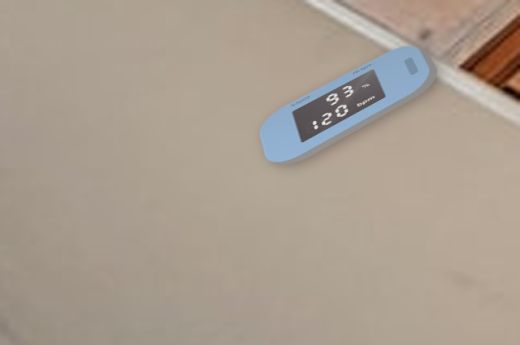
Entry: % 93
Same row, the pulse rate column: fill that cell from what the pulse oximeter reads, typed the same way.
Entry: bpm 120
